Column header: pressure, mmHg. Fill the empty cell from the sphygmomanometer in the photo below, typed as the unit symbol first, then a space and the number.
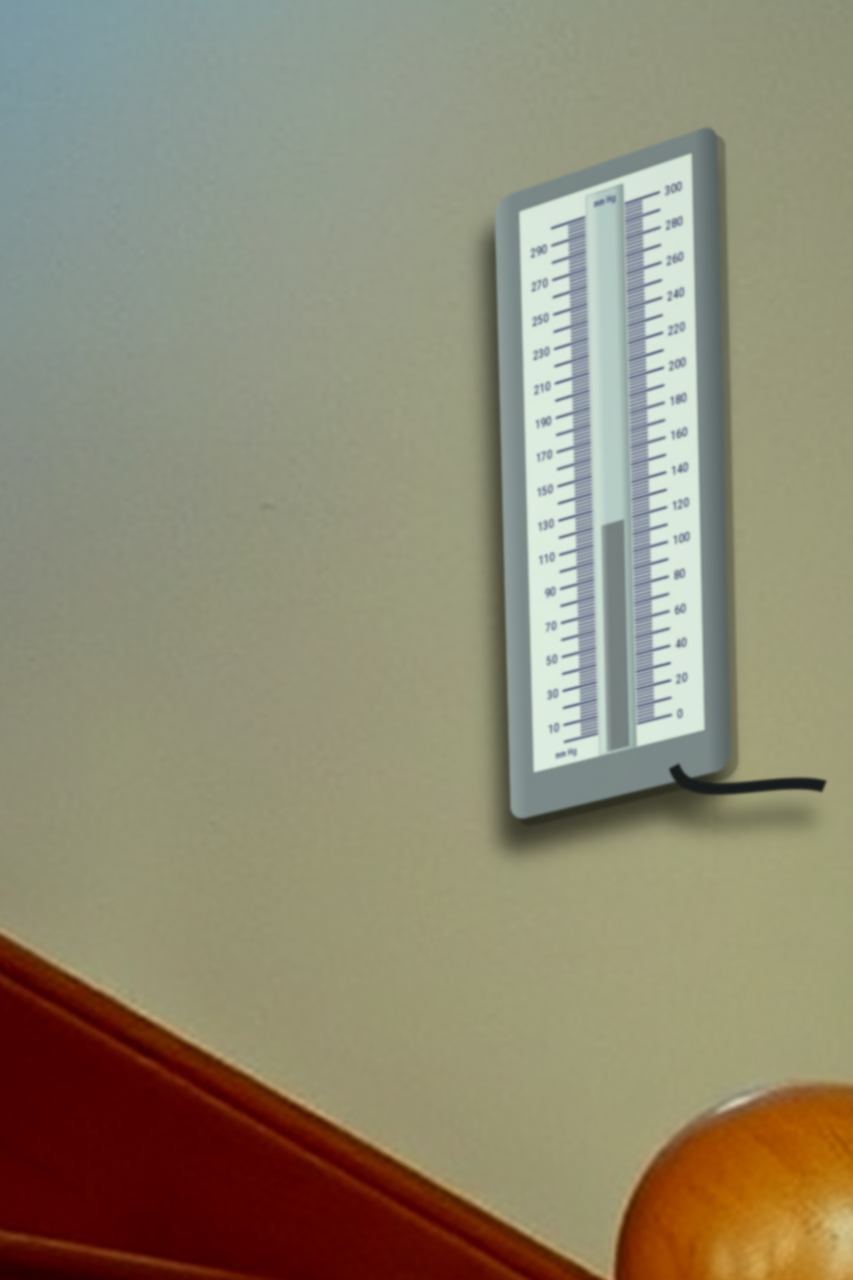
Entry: mmHg 120
